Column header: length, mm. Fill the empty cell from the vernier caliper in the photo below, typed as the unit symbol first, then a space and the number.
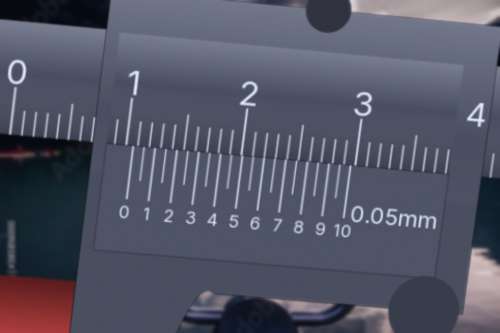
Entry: mm 10.6
